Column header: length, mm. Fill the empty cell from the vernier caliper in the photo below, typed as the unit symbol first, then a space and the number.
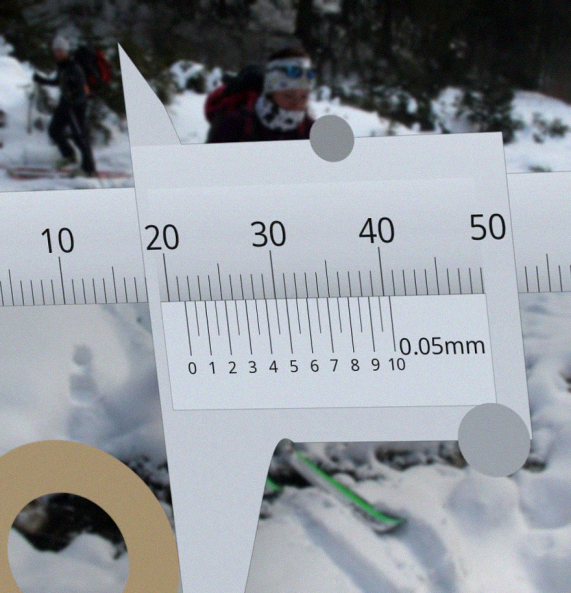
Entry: mm 21.5
